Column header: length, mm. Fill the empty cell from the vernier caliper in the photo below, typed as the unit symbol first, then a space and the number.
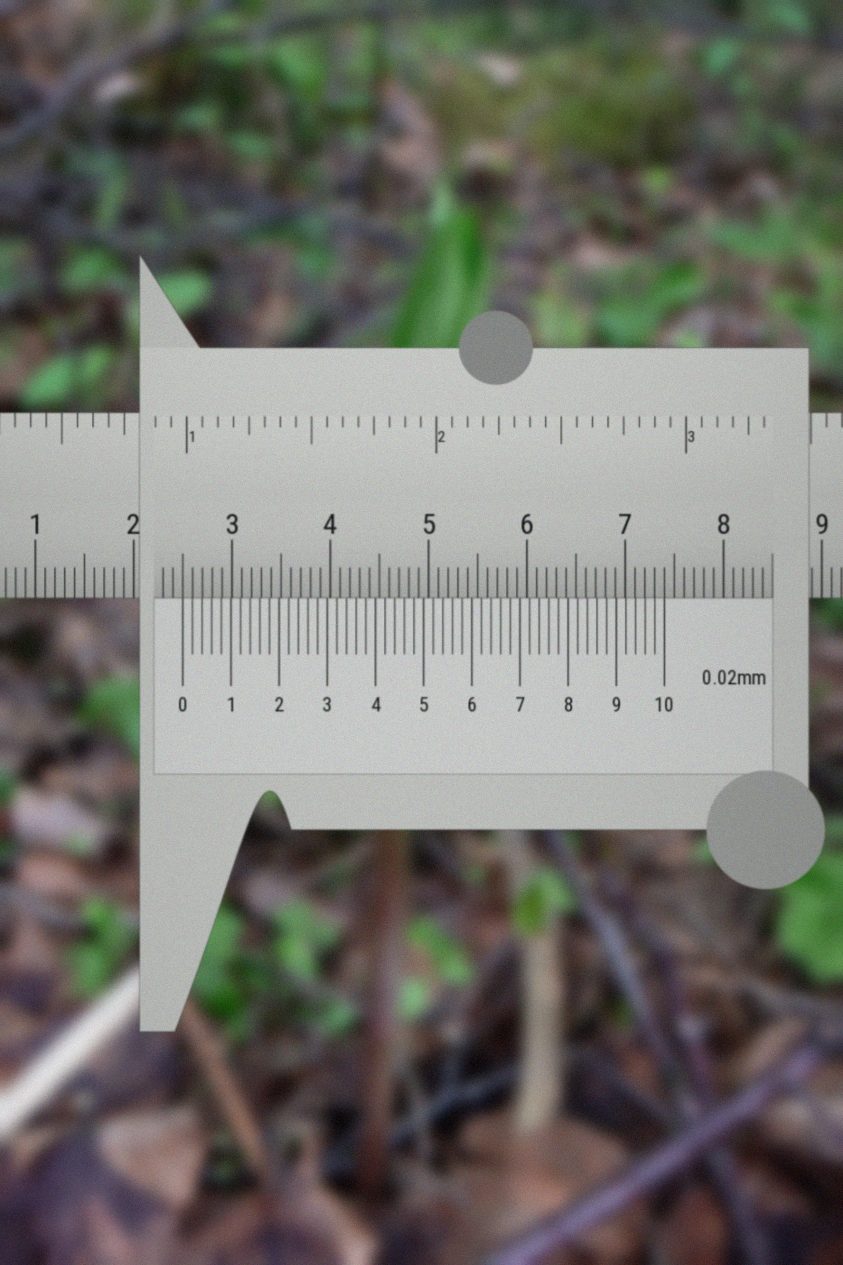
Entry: mm 25.0
